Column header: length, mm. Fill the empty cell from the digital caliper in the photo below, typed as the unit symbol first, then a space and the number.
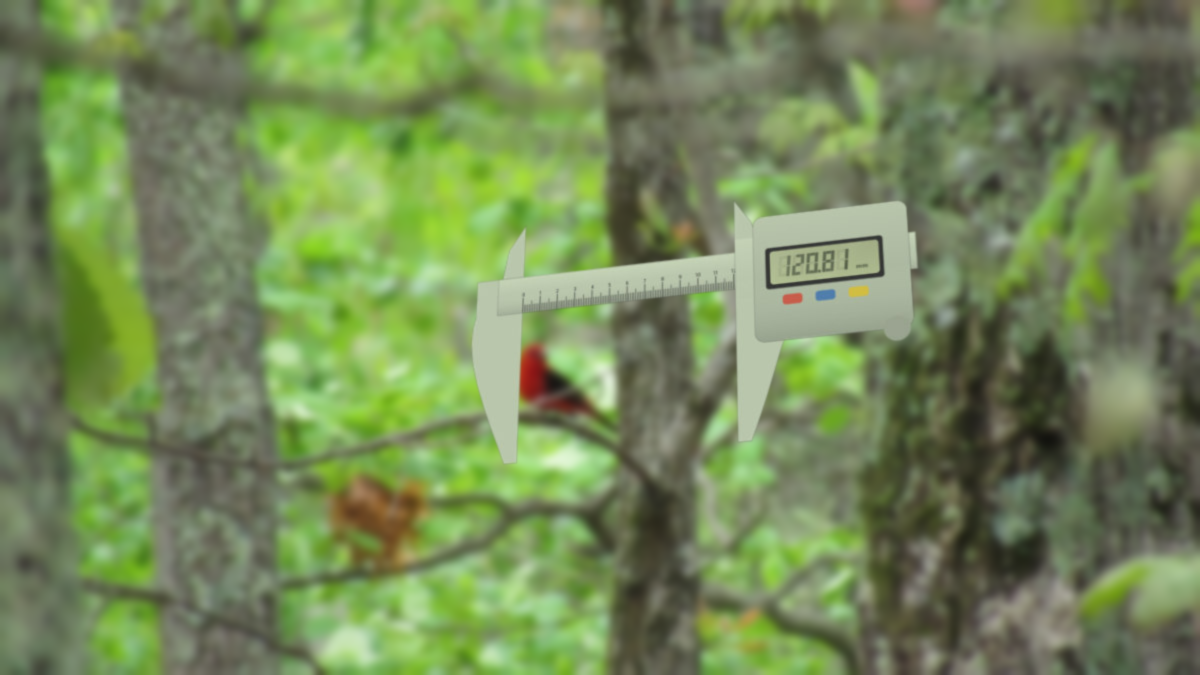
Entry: mm 120.81
